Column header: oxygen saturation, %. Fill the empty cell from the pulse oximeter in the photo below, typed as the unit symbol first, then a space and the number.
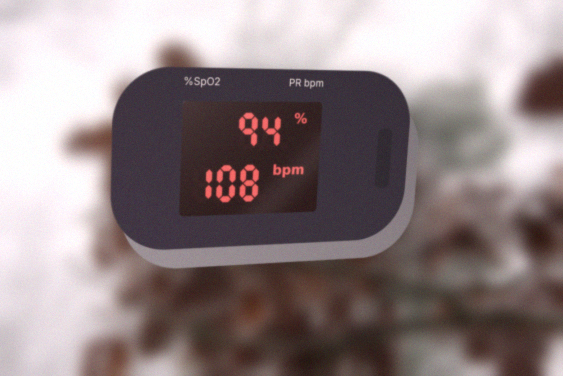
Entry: % 94
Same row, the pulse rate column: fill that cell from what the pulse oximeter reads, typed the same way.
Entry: bpm 108
